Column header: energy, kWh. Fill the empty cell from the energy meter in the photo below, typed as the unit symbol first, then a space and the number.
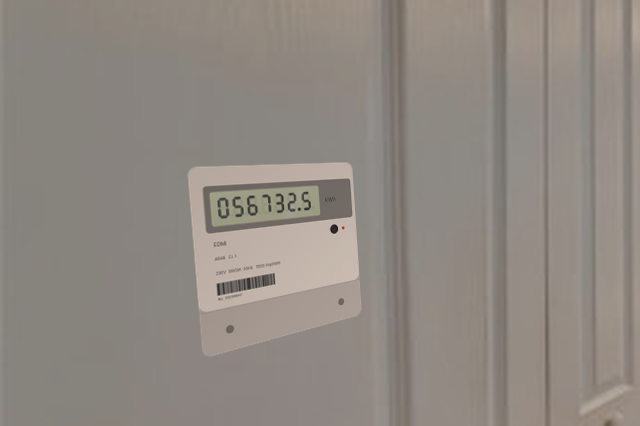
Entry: kWh 56732.5
